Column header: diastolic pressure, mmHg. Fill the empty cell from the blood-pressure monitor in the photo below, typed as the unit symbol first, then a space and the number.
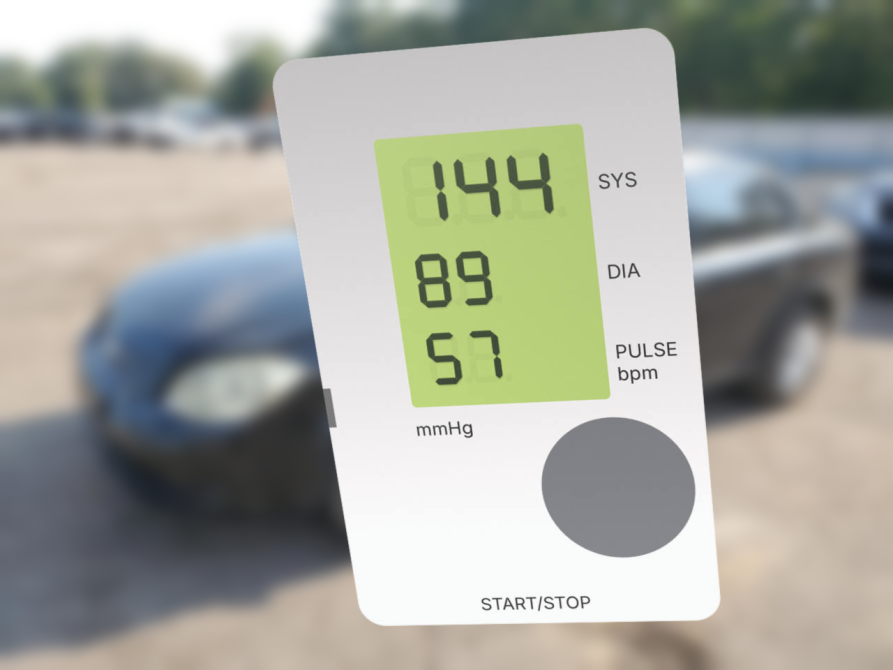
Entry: mmHg 89
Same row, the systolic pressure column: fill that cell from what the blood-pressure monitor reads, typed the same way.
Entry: mmHg 144
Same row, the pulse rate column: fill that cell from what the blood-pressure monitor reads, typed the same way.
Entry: bpm 57
